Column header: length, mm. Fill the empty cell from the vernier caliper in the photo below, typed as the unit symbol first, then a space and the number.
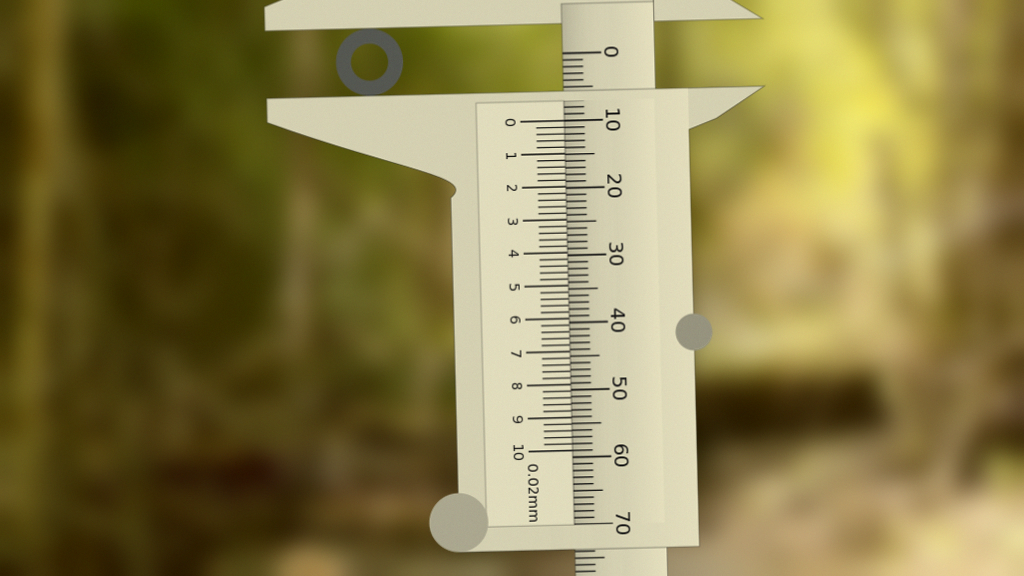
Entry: mm 10.0
